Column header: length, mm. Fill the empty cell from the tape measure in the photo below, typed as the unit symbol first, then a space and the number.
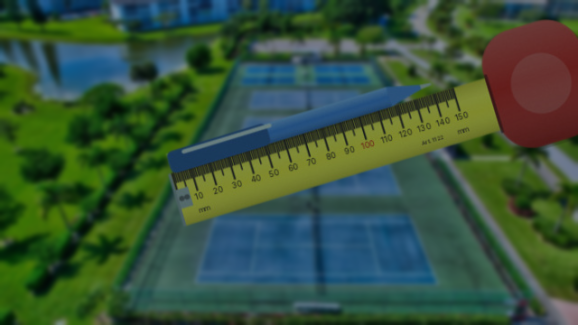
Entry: mm 140
